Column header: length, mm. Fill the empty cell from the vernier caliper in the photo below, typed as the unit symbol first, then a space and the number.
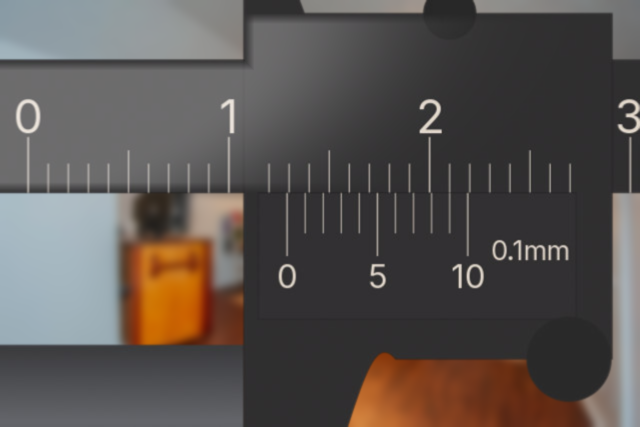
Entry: mm 12.9
